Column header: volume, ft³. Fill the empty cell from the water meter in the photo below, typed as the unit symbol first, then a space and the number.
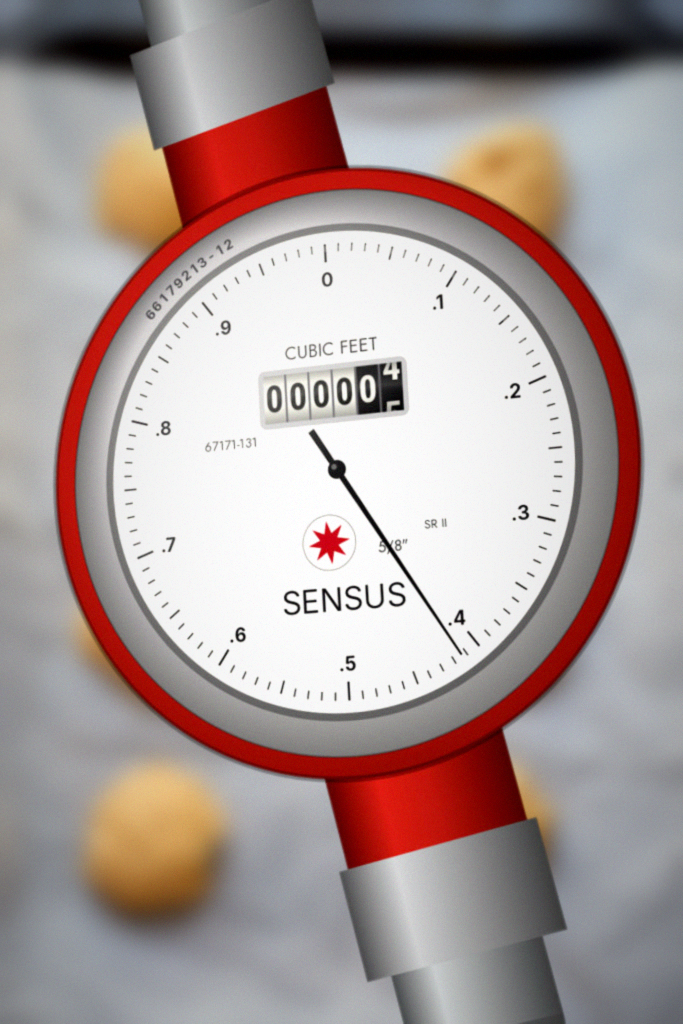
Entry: ft³ 4.41
